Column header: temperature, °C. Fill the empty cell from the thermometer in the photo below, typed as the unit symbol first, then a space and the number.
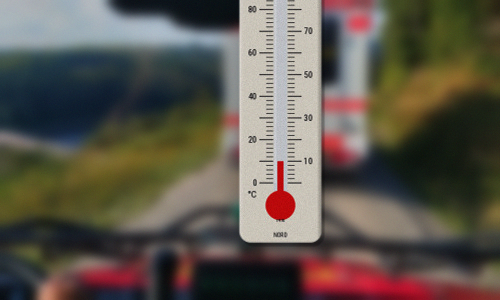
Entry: °C 10
